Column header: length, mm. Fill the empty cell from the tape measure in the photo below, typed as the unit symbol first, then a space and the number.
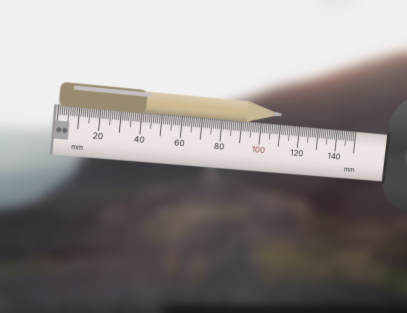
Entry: mm 110
